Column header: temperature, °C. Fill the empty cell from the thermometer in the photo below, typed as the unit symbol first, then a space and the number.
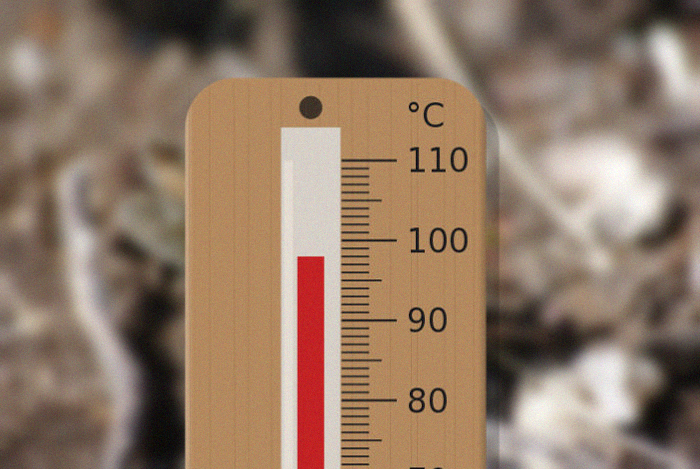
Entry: °C 98
